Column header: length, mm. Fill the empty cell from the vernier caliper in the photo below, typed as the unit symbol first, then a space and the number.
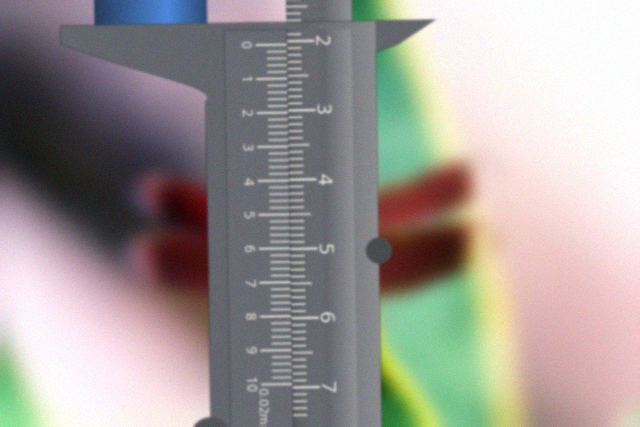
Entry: mm 20.5
